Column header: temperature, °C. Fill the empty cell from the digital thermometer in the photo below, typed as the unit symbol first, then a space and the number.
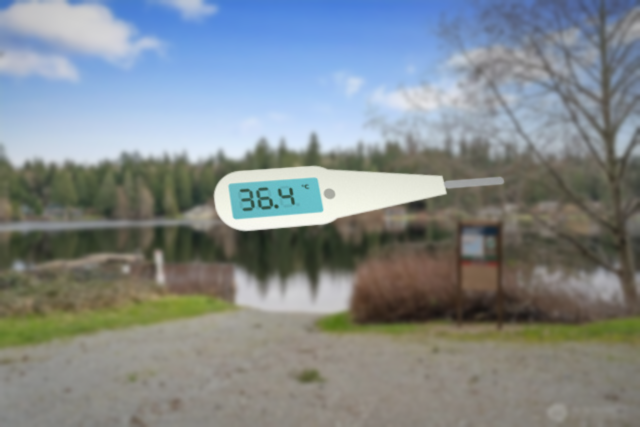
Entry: °C 36.4
